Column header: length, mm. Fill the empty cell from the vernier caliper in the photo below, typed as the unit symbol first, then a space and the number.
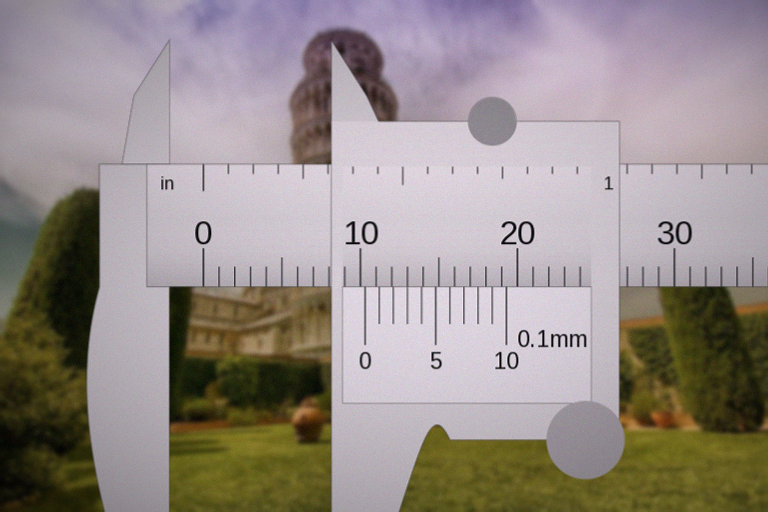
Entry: mm 10.3
